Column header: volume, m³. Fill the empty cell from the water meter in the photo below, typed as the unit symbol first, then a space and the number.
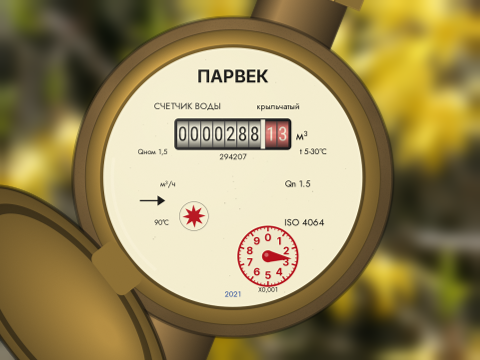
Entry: m³ 288.132
